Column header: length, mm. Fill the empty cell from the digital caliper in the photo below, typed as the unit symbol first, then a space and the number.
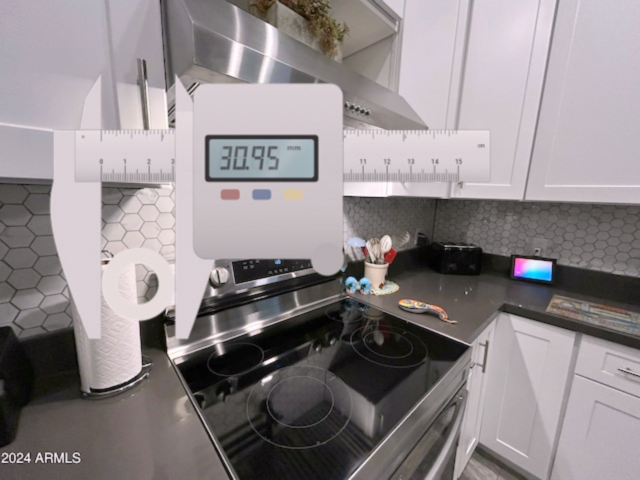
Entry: mm 30.95
